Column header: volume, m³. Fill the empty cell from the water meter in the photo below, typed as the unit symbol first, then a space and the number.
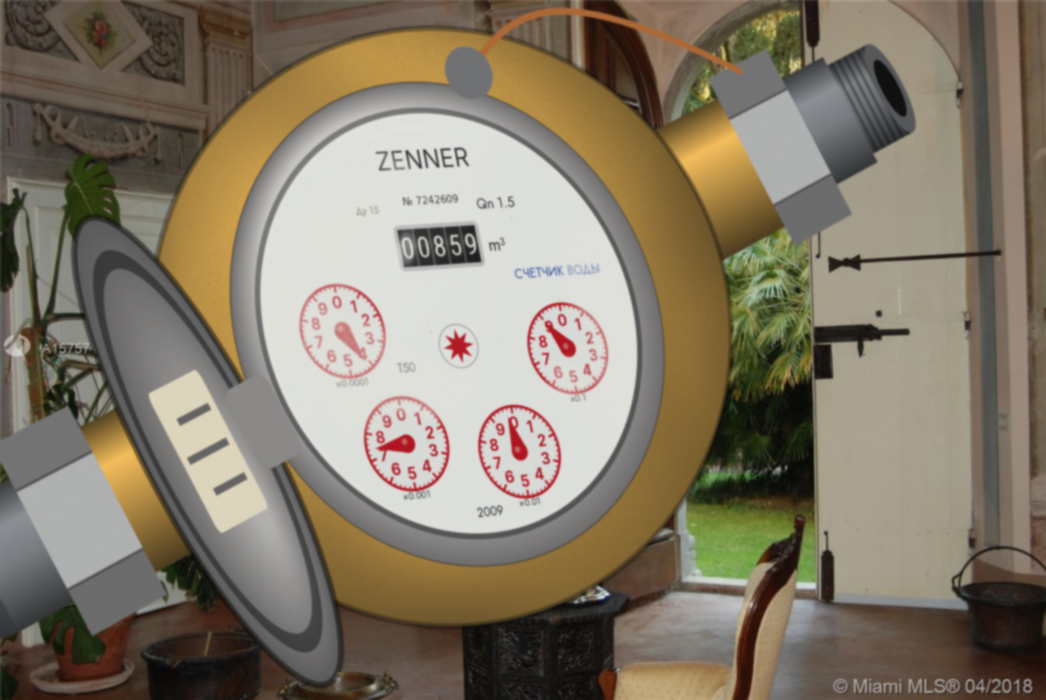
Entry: m³ 859.8974
